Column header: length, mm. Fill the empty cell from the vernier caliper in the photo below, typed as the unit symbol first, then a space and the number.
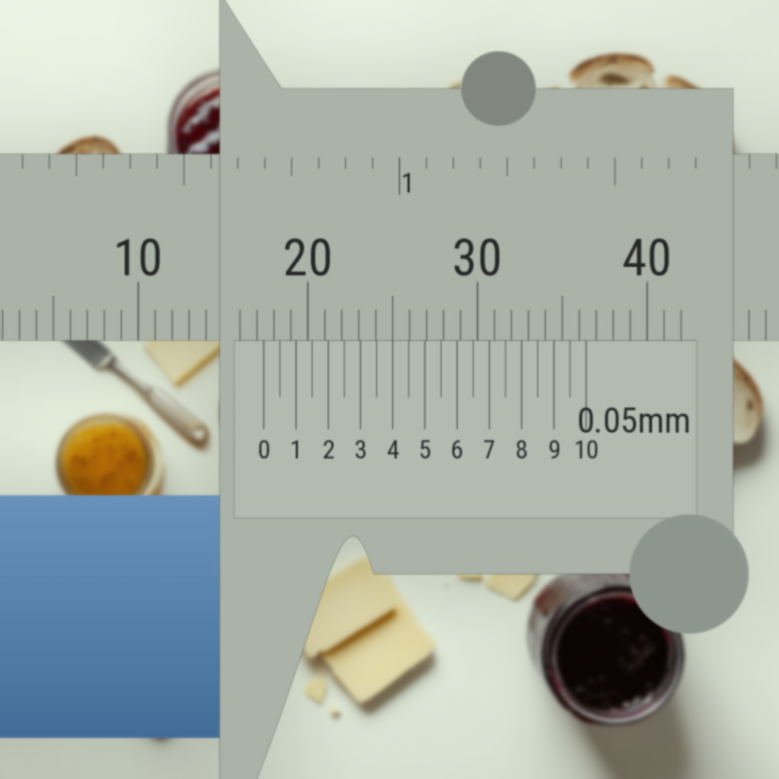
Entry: mm 17.4
